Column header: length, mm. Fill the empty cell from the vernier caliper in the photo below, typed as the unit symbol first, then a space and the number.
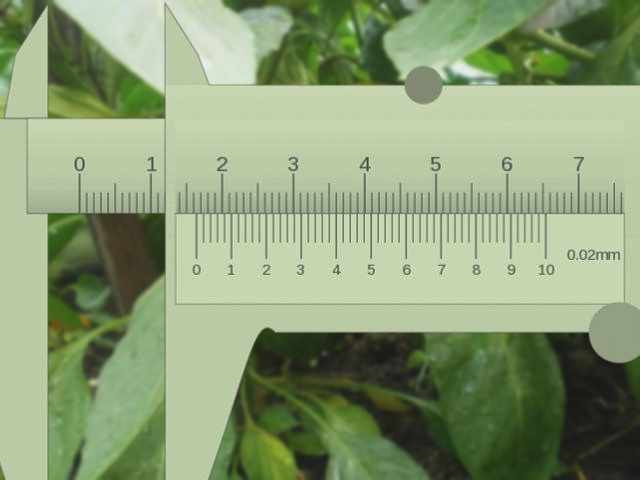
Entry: mm 16.4
